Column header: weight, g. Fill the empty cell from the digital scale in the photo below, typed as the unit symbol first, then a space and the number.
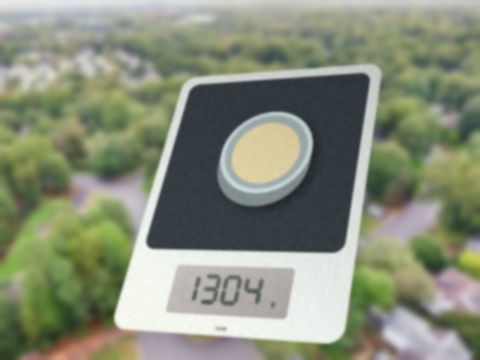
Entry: g 1304
